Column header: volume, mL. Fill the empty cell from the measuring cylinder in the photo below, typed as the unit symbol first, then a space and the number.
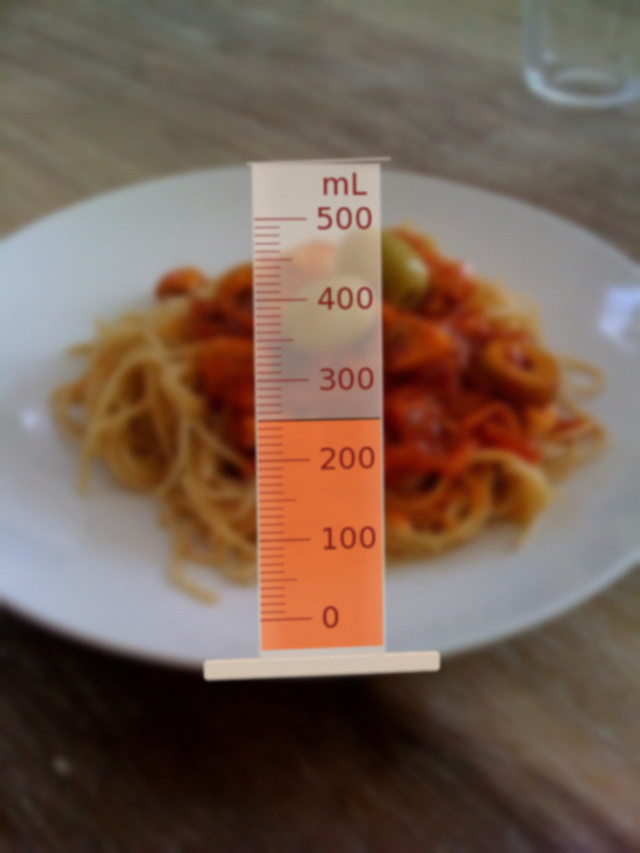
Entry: mL 250
